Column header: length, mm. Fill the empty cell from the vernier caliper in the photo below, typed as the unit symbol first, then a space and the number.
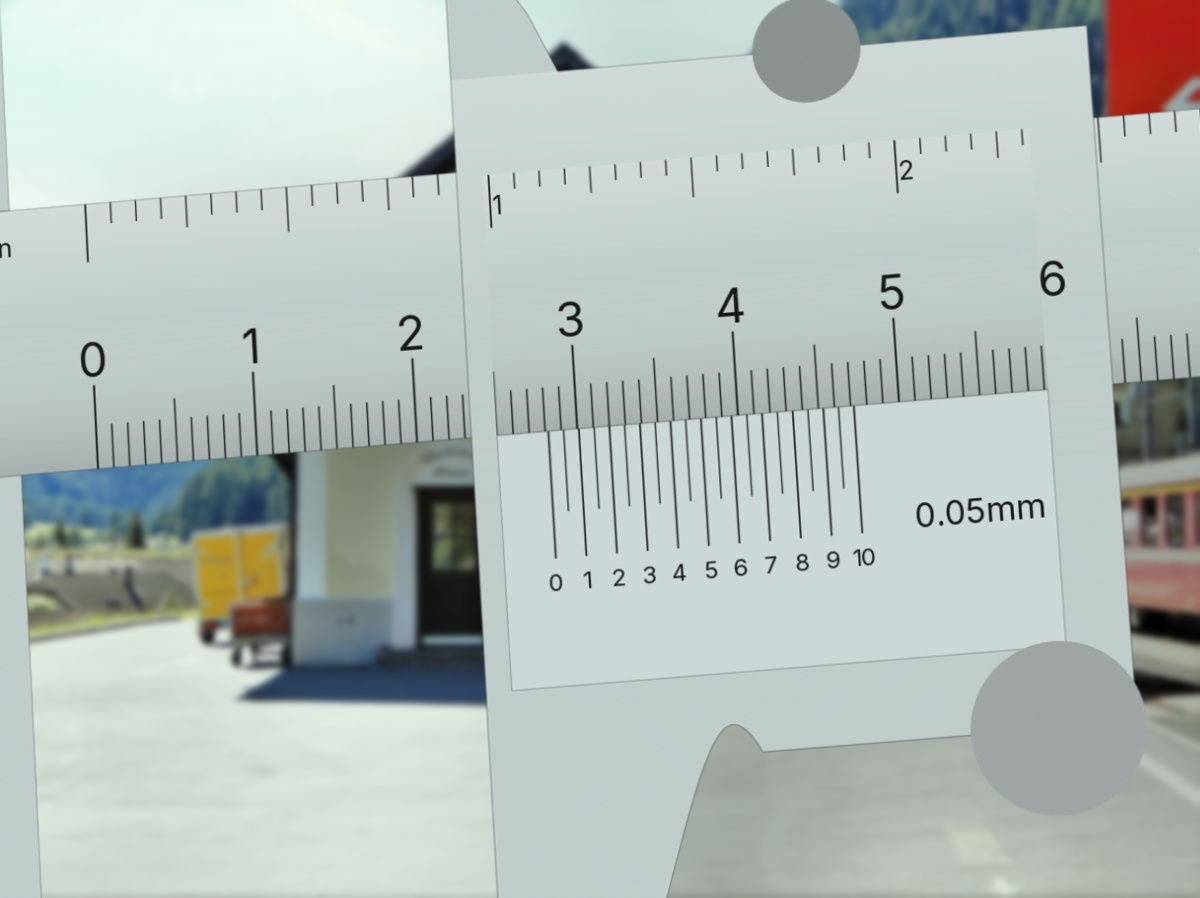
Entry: mm 28.2
